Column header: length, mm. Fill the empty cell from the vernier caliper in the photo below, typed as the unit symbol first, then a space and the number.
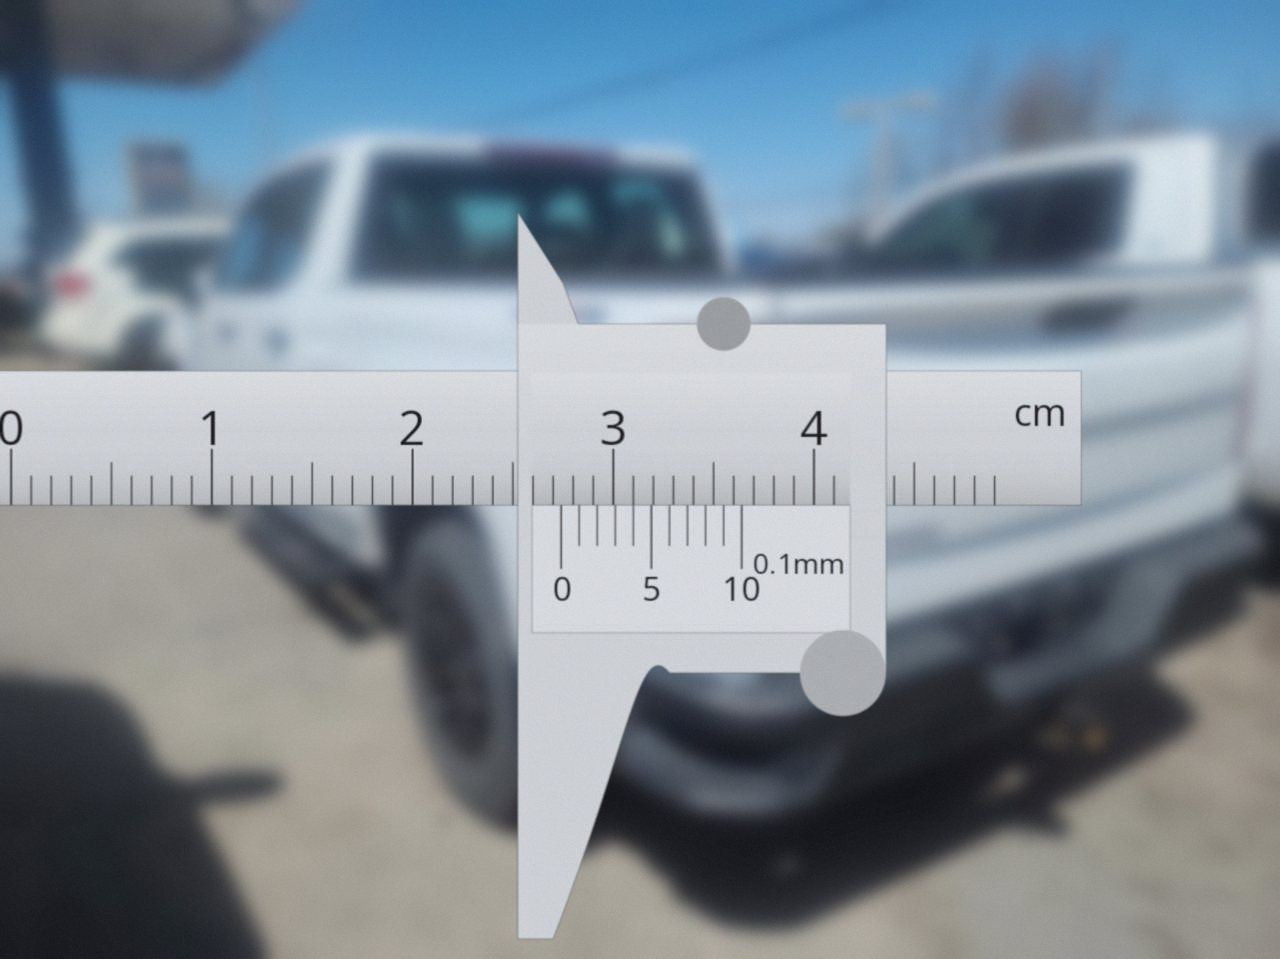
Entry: mm 27.4
